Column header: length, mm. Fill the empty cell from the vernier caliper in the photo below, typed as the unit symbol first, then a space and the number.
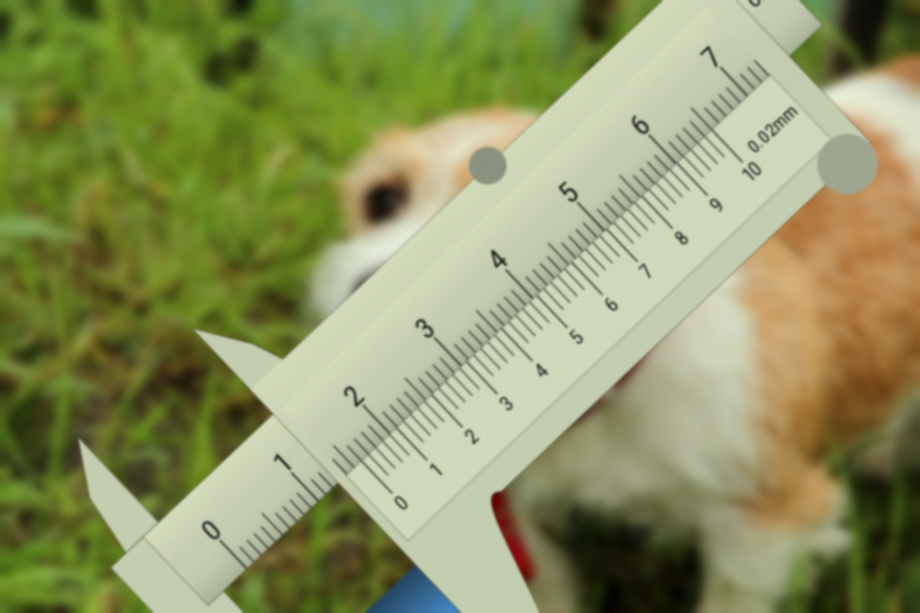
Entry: mm 16.0
